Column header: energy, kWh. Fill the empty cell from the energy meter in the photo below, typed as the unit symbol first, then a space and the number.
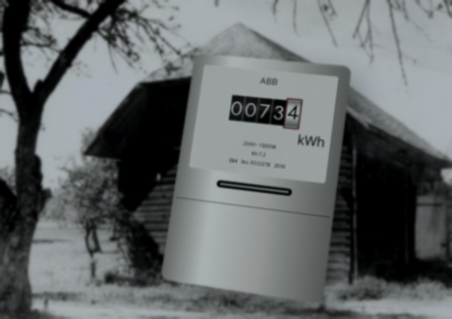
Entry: kWh 73.4
